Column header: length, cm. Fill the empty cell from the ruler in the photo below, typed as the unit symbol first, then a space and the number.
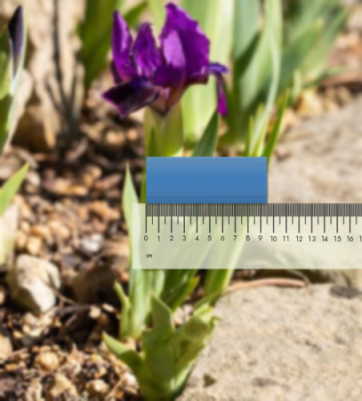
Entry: cm 9.5
